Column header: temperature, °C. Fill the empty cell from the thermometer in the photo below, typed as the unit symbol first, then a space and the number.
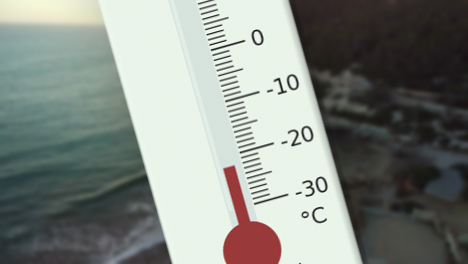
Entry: °C -22
